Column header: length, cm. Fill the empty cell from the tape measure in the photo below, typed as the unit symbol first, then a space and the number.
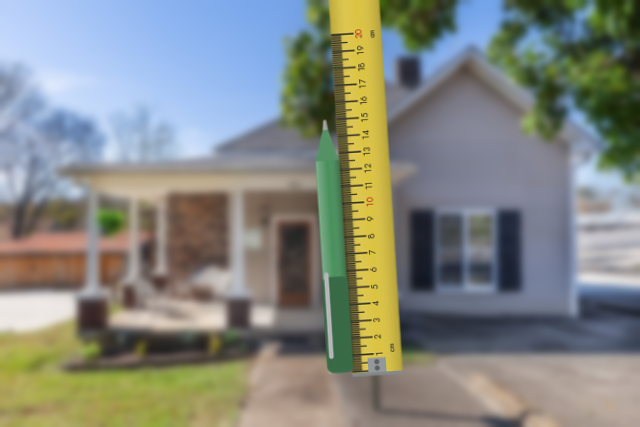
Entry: cm 15
